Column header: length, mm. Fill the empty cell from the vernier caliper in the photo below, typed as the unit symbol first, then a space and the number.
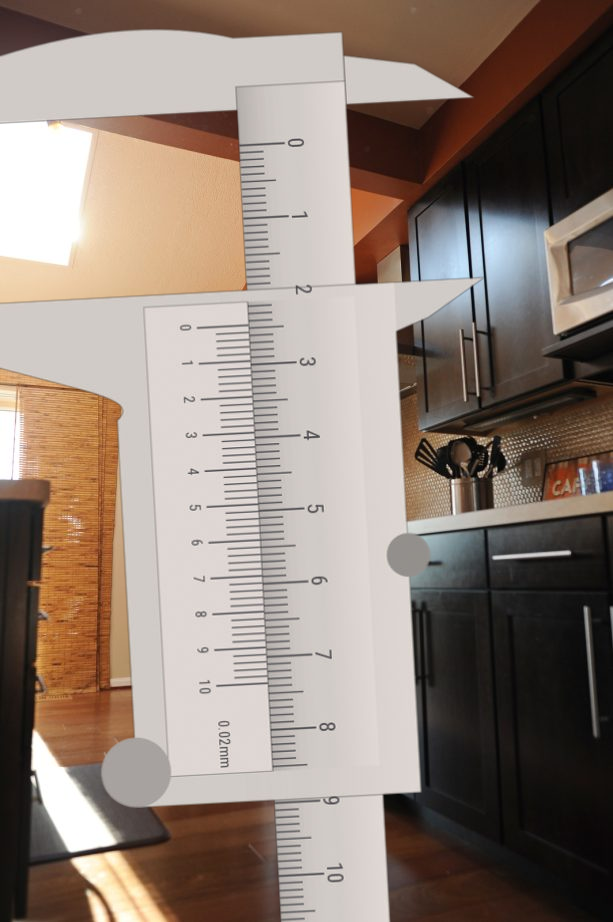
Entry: mm 24.6
